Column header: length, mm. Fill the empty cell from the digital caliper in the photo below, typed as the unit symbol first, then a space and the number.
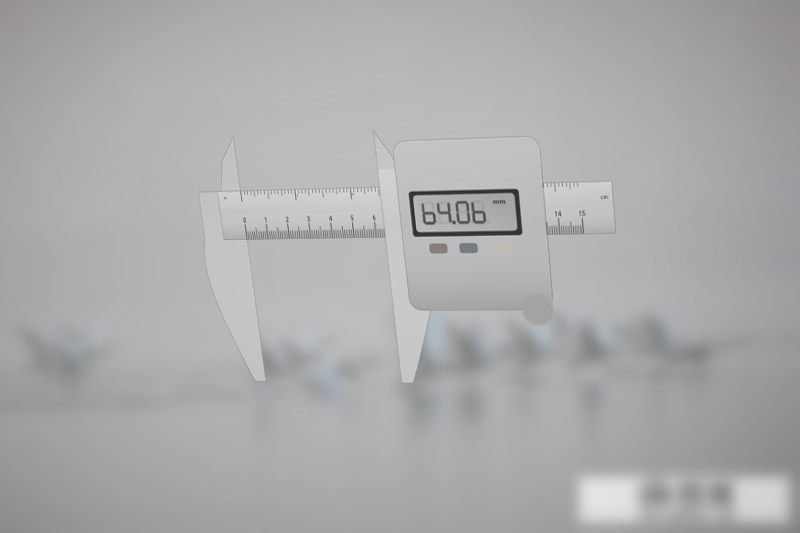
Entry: mm 64.06
